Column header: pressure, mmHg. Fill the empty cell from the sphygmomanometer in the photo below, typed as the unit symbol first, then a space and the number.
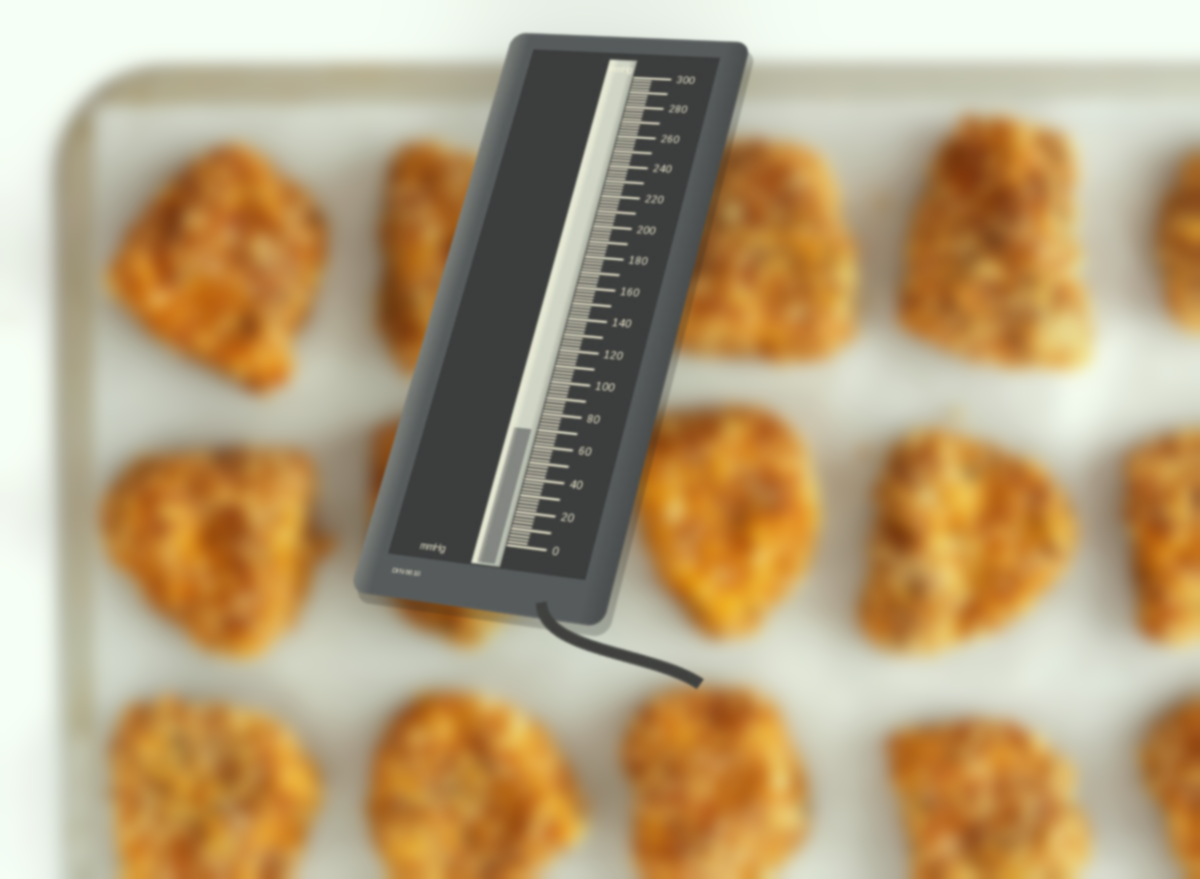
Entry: mmHg 70
